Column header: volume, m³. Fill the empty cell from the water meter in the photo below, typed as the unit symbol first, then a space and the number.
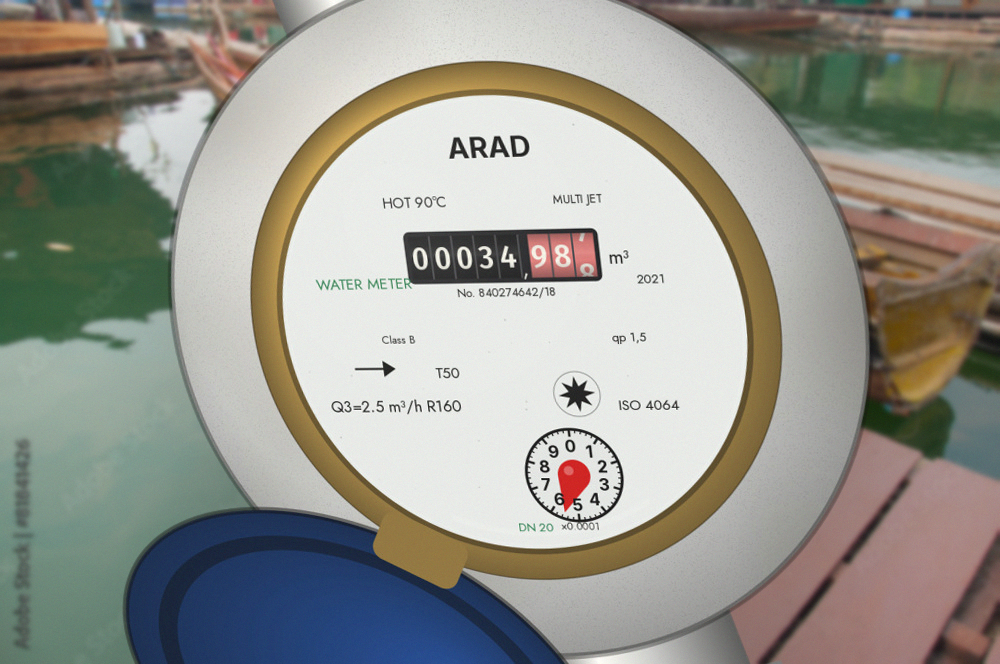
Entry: m³ 34.9875
